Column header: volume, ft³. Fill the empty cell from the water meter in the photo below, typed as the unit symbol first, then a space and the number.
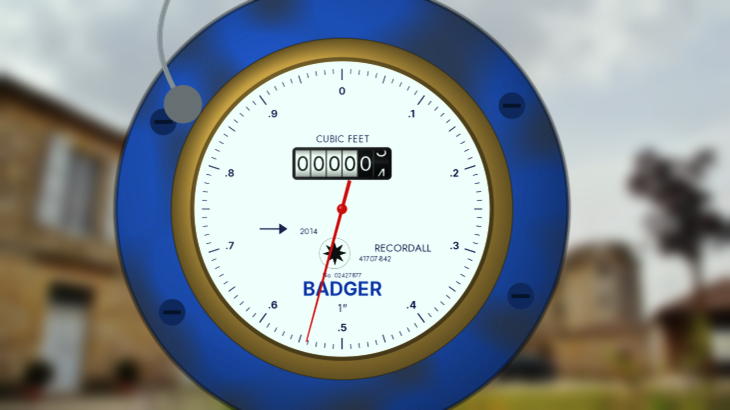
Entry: ft³ 3.54
